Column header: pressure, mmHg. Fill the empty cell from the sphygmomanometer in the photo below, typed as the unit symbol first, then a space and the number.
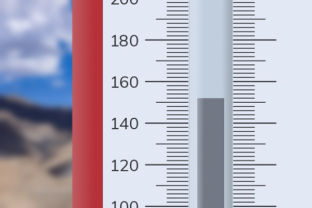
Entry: mmHg 152
